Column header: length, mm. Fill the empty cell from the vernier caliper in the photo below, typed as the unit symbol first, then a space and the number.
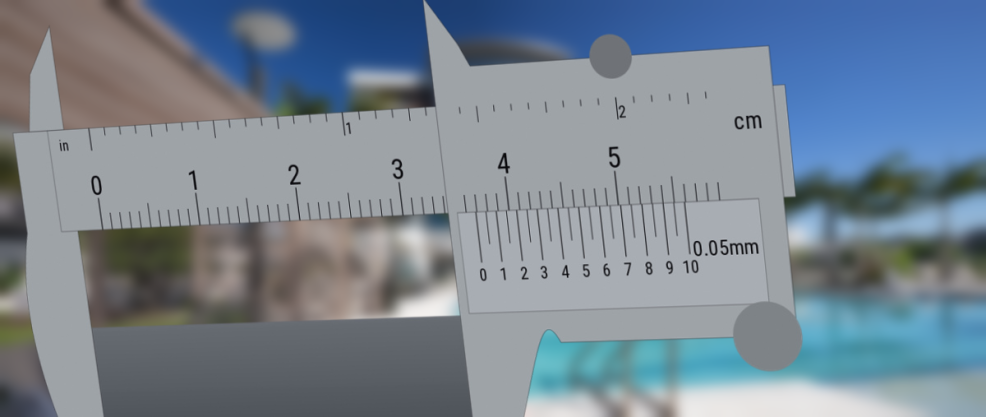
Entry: mm 36.9
